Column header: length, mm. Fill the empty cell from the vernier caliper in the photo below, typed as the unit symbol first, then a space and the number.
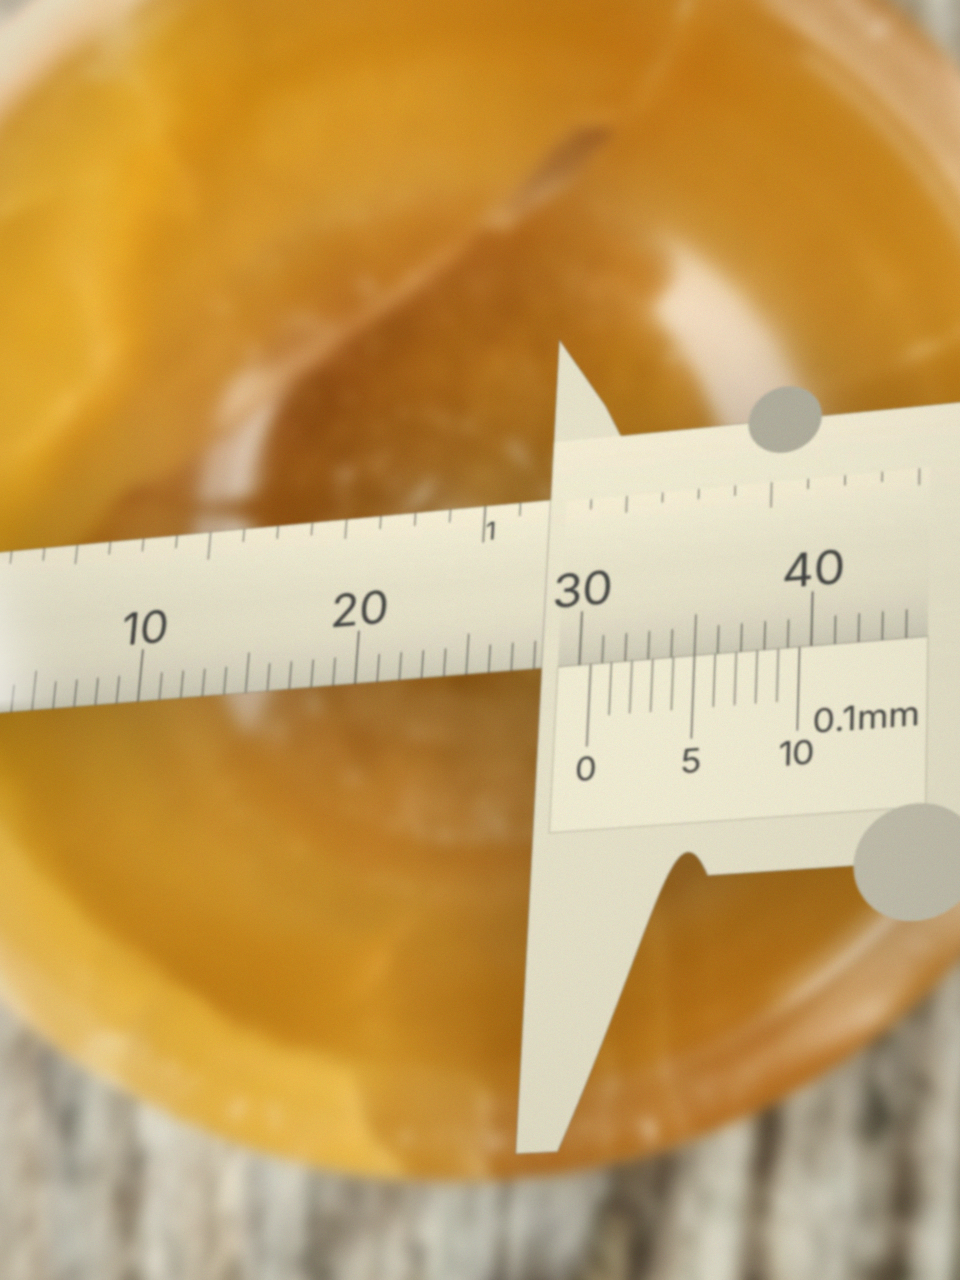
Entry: mm 30.5
